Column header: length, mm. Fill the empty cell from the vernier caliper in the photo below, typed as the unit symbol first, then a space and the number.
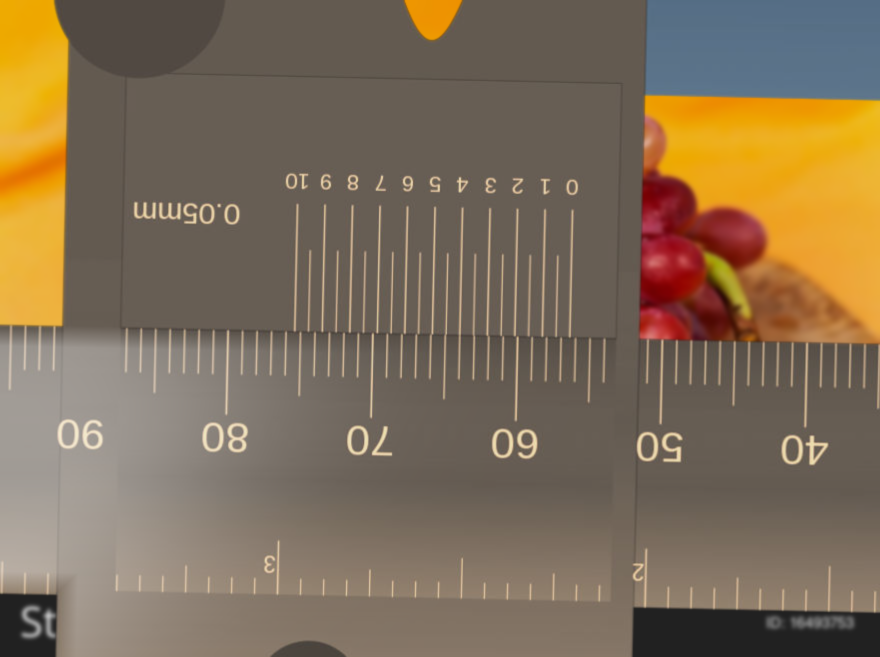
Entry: mm 56.4
